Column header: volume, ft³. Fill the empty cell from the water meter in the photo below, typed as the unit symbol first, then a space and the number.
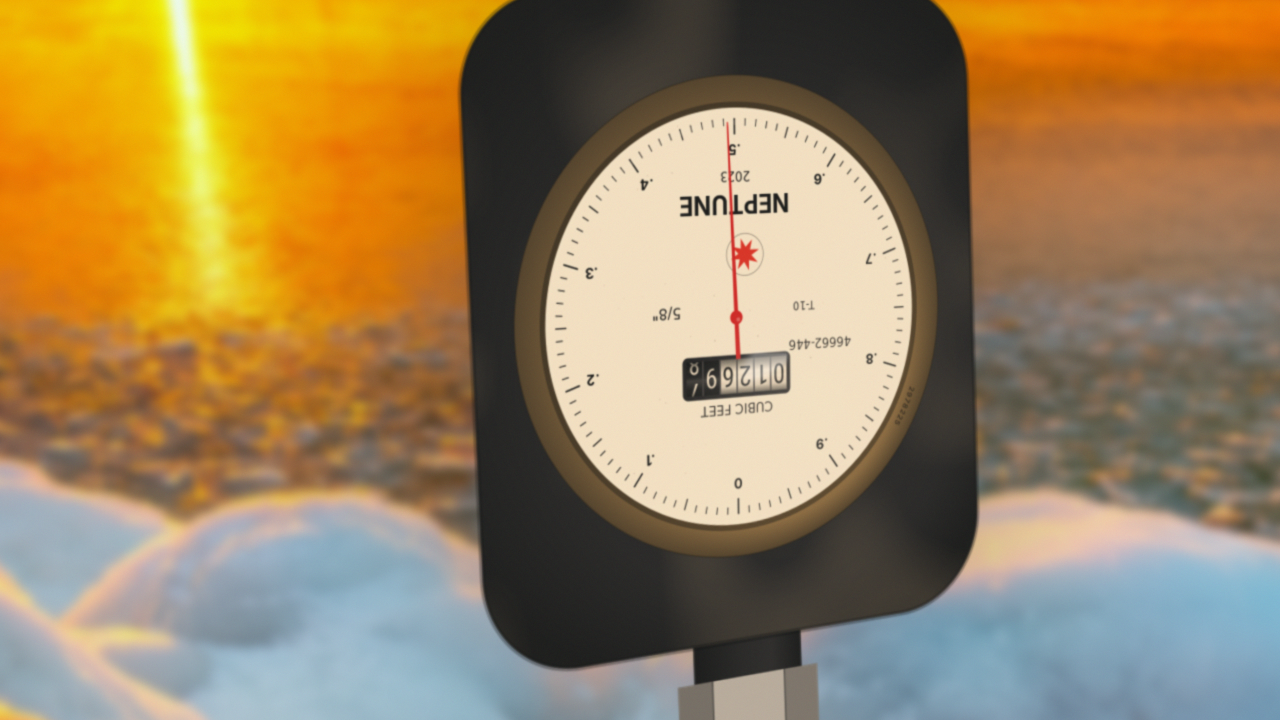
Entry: ft³ 12697.49
